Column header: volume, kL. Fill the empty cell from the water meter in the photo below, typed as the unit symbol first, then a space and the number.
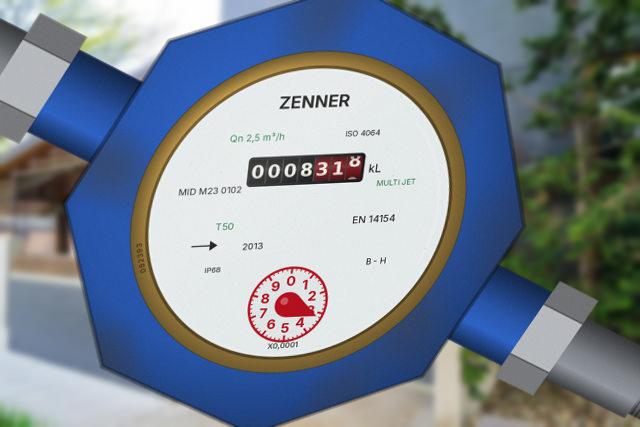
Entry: kL 8.3183
